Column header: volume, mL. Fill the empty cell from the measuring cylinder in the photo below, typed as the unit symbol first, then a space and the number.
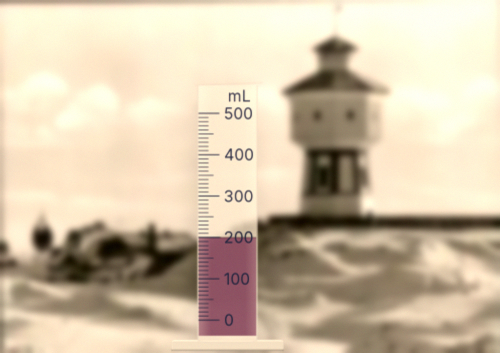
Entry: mL 200
